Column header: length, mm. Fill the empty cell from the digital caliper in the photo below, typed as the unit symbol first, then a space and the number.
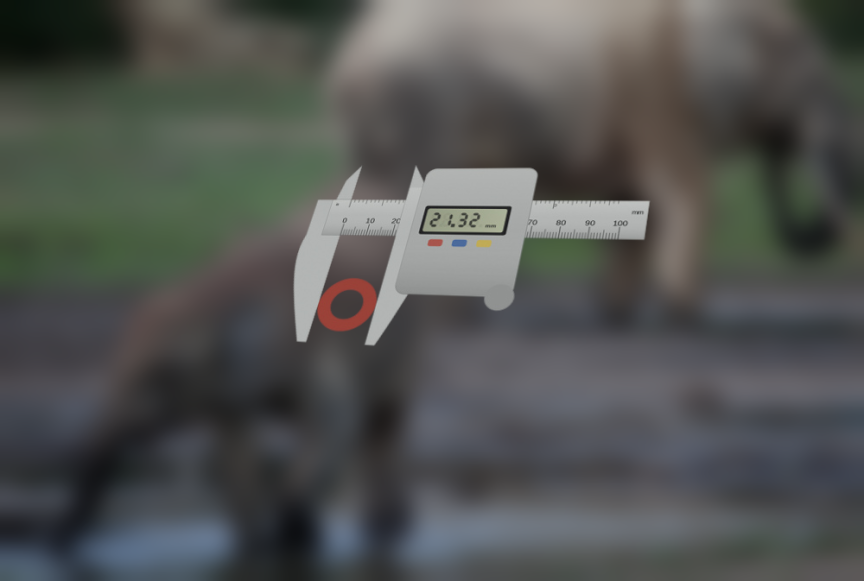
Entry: mm 21.32
